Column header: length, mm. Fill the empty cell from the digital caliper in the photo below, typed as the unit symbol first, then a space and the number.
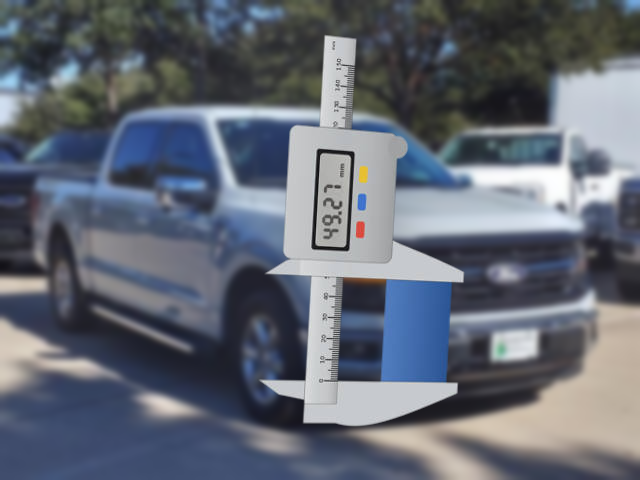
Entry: mm 49.27
